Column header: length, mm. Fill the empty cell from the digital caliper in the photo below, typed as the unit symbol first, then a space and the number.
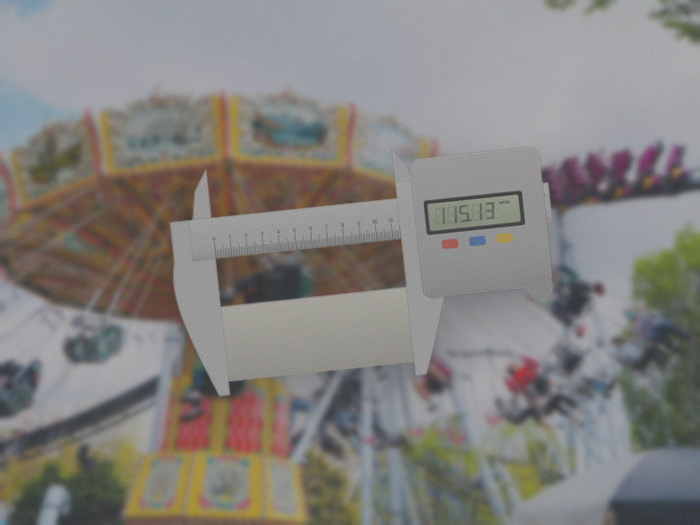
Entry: mm 115.13
